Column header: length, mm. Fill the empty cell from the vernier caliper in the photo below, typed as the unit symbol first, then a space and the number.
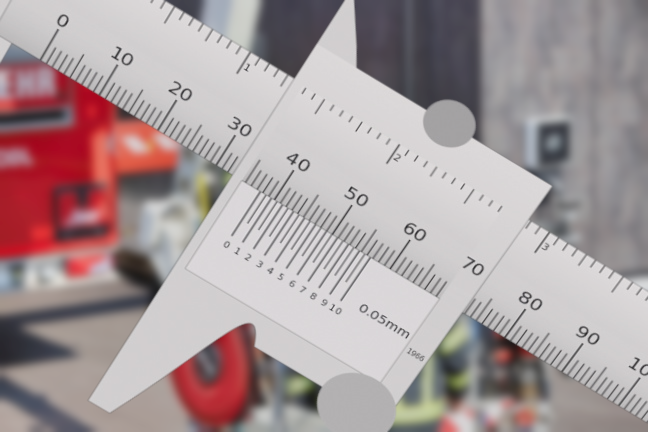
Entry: mm 37.6
